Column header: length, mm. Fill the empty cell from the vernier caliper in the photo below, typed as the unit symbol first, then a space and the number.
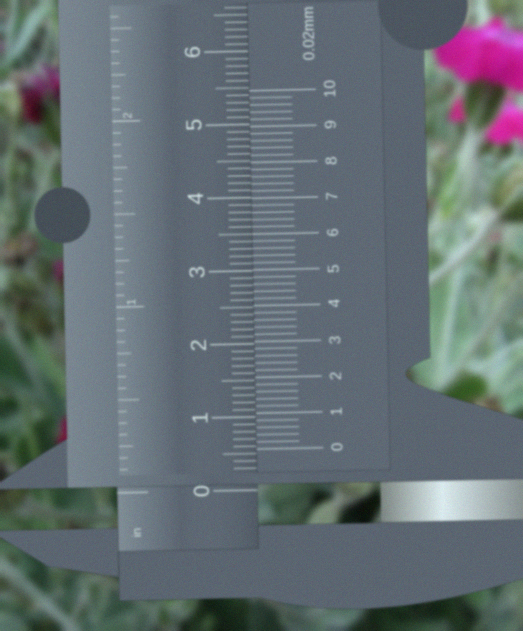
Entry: mm 5.6
